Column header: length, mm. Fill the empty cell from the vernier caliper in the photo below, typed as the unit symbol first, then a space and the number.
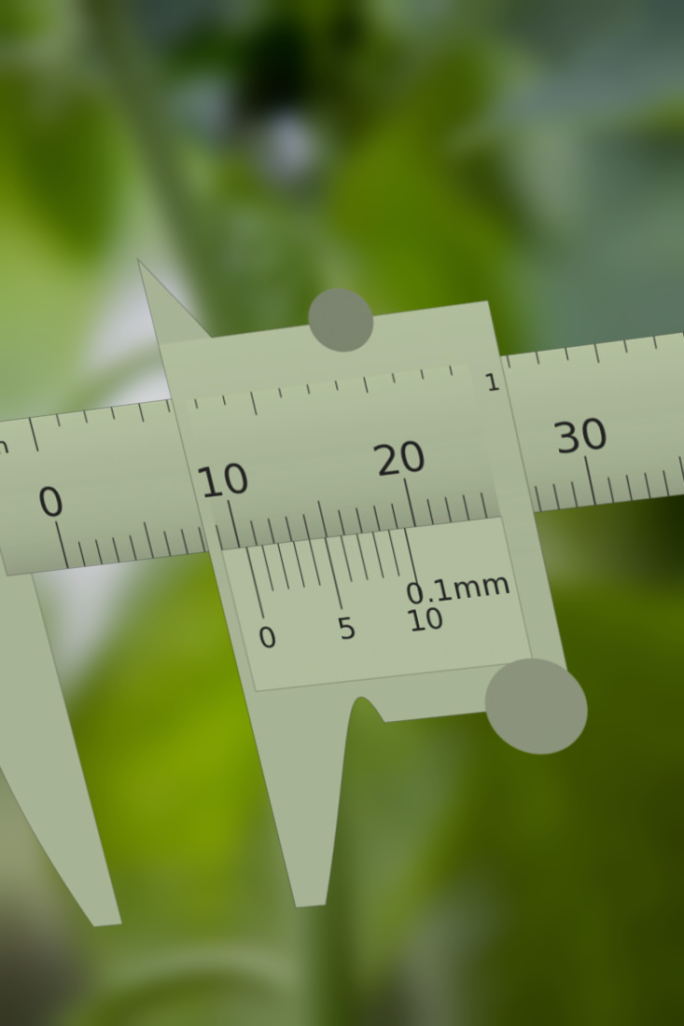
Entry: mm 10.4
